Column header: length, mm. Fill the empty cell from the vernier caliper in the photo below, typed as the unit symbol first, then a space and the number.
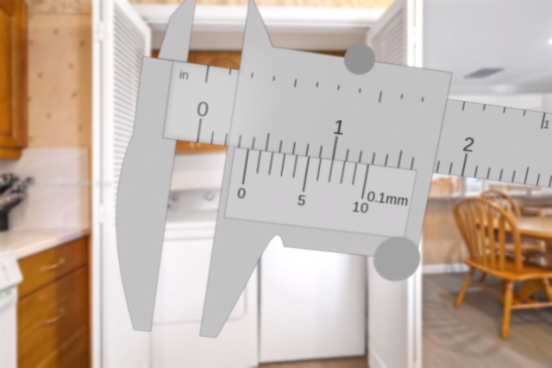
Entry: mm 3.7
